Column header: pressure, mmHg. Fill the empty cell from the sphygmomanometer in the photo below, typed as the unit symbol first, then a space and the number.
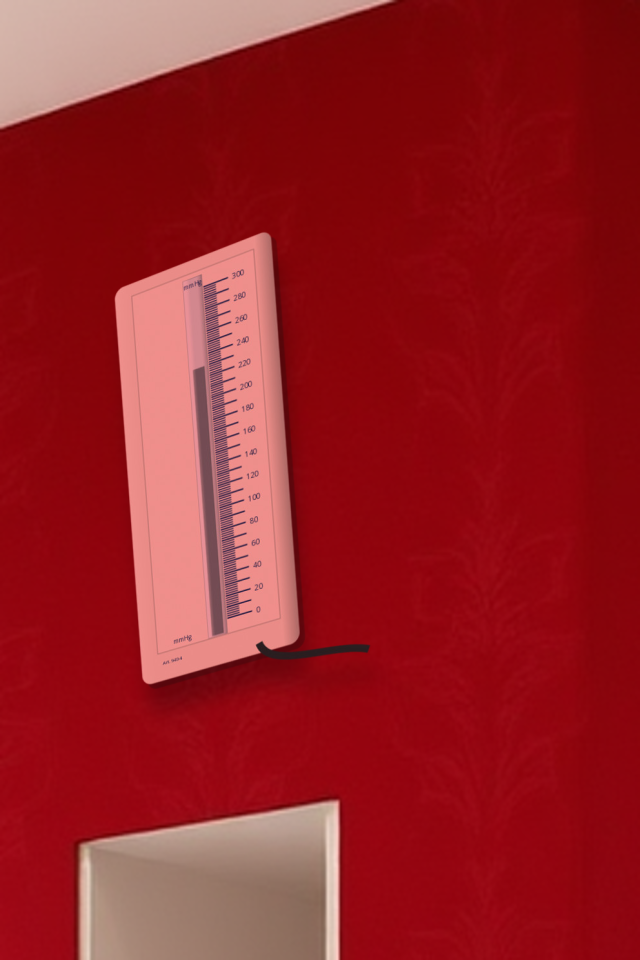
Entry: mmHg 230
